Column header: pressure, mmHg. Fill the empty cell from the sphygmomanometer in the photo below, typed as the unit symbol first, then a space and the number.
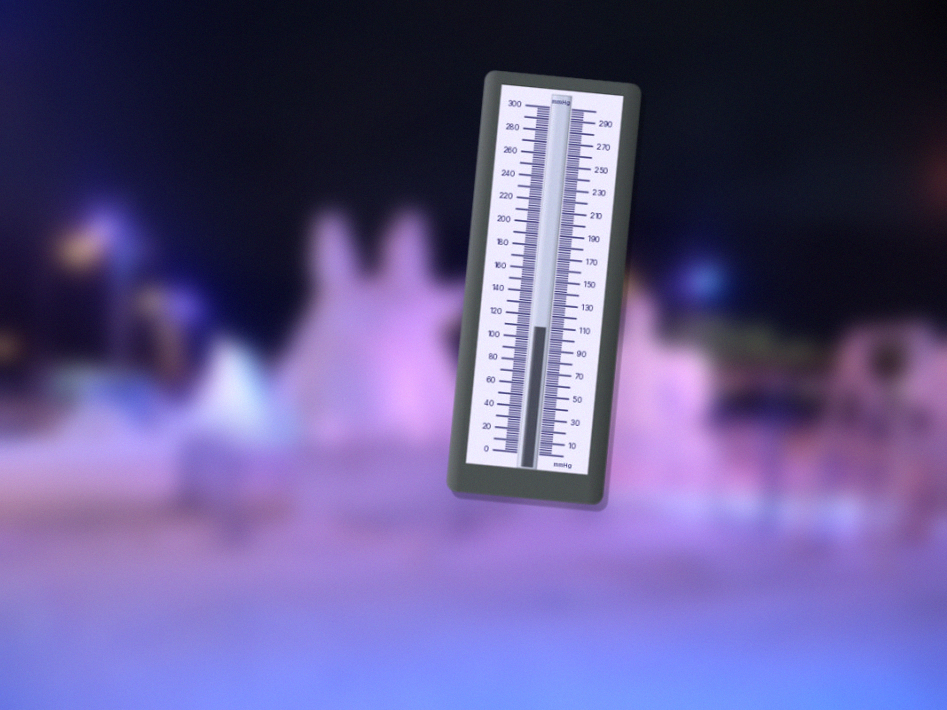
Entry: mmHg 110
